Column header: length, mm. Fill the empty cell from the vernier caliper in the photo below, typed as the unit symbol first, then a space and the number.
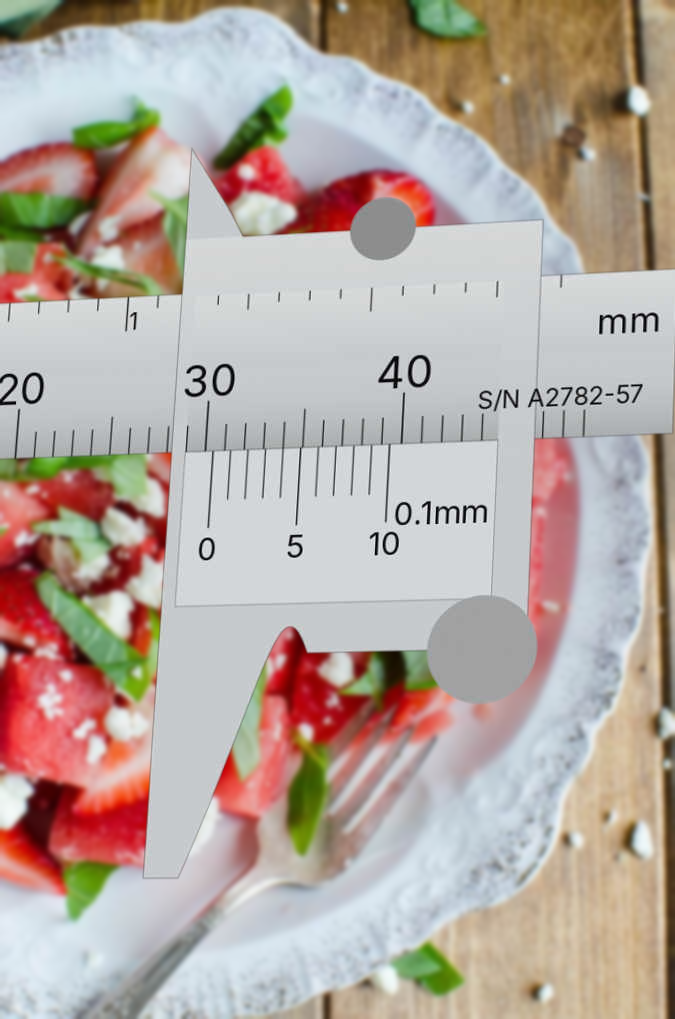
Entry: mm 30.4
